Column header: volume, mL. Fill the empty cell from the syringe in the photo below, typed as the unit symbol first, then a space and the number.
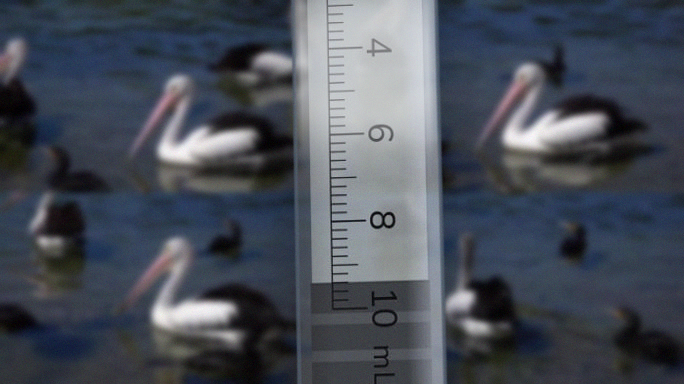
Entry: mL 9.4
